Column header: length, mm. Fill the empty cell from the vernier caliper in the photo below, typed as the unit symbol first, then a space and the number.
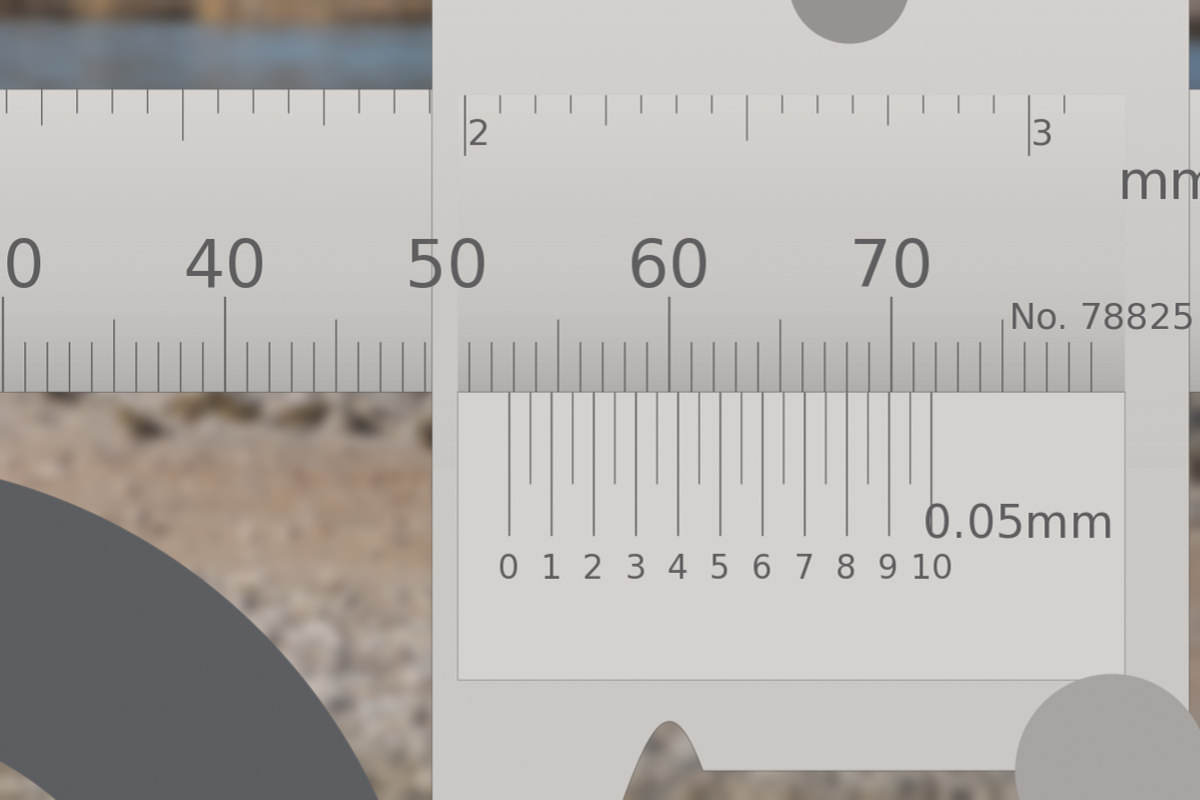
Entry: mm 52.8
